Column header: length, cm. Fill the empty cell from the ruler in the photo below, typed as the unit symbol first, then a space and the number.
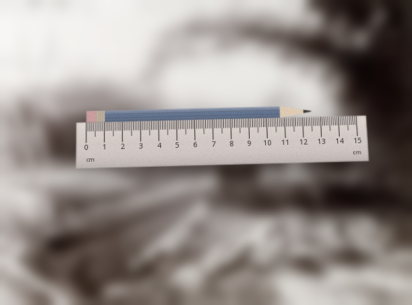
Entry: cm 12.5
